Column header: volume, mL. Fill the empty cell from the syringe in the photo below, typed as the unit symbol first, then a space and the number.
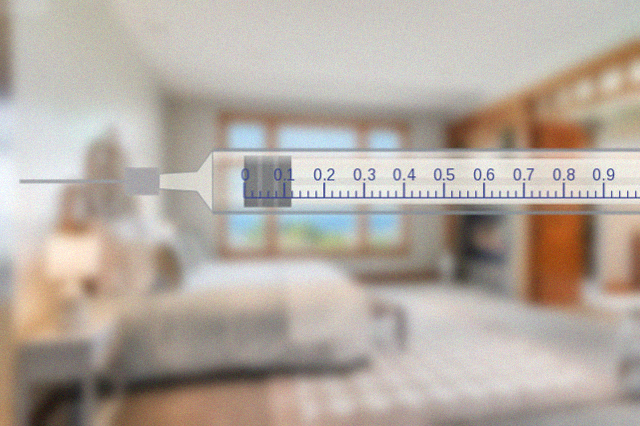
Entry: mL 0
